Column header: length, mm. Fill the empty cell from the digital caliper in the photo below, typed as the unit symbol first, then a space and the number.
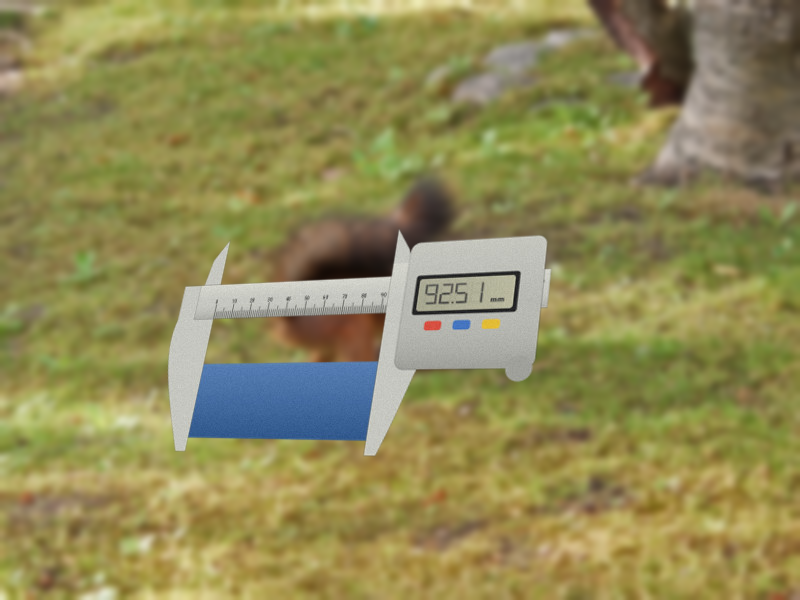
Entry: mm 92.51
